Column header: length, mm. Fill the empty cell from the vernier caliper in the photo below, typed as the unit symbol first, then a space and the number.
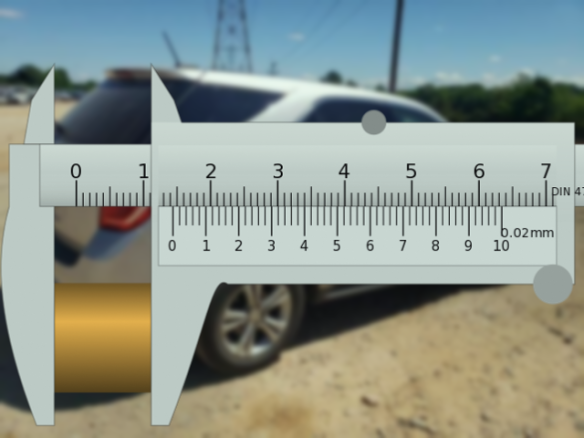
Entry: mm 14.4
